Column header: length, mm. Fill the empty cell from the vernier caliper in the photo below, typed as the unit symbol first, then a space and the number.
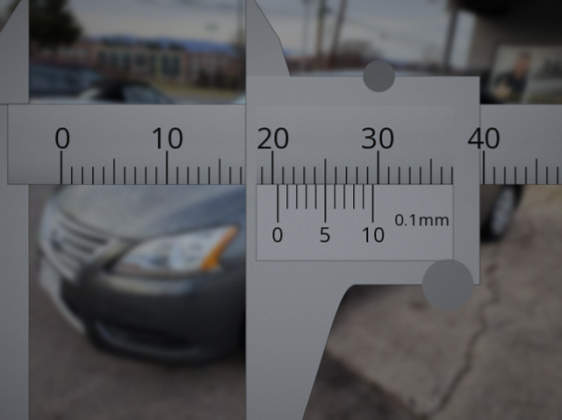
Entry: mm 20.5
